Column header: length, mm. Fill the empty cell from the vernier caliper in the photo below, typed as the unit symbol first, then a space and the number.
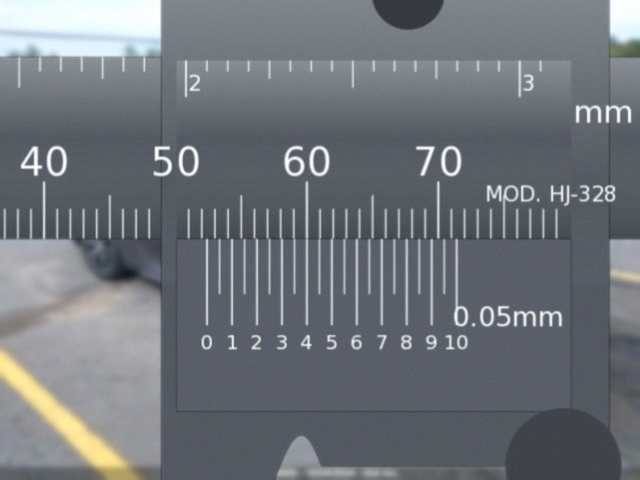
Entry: mm 52.4
